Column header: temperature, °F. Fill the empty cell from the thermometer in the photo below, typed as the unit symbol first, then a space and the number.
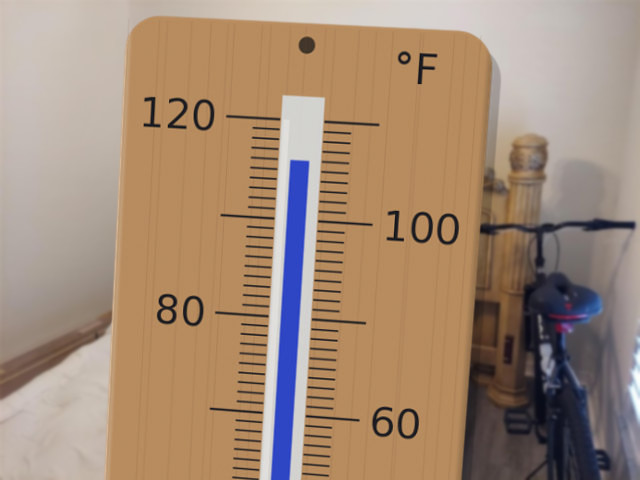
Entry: °F 112
